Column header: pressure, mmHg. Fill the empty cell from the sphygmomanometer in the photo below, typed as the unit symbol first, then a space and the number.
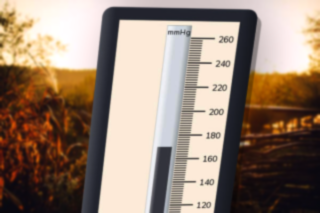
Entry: mmHg 170
